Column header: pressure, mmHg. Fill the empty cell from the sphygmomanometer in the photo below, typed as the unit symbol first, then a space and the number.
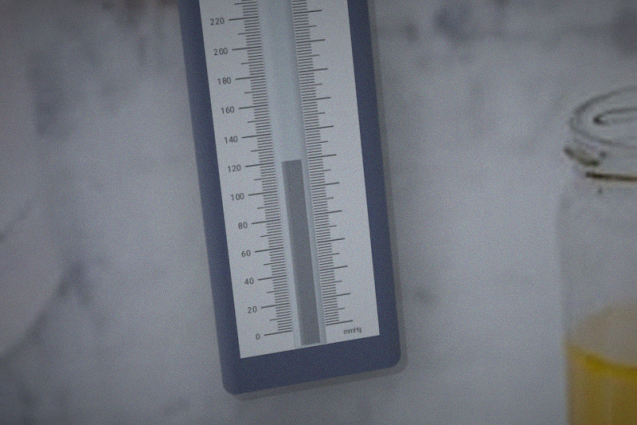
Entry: mmHg 120
